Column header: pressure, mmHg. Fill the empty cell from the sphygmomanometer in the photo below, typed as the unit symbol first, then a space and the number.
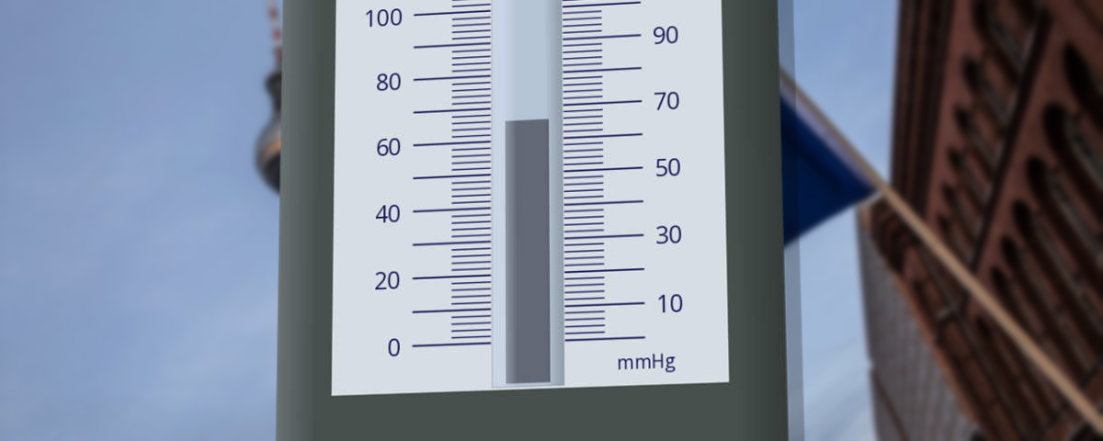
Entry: mmHg 66
